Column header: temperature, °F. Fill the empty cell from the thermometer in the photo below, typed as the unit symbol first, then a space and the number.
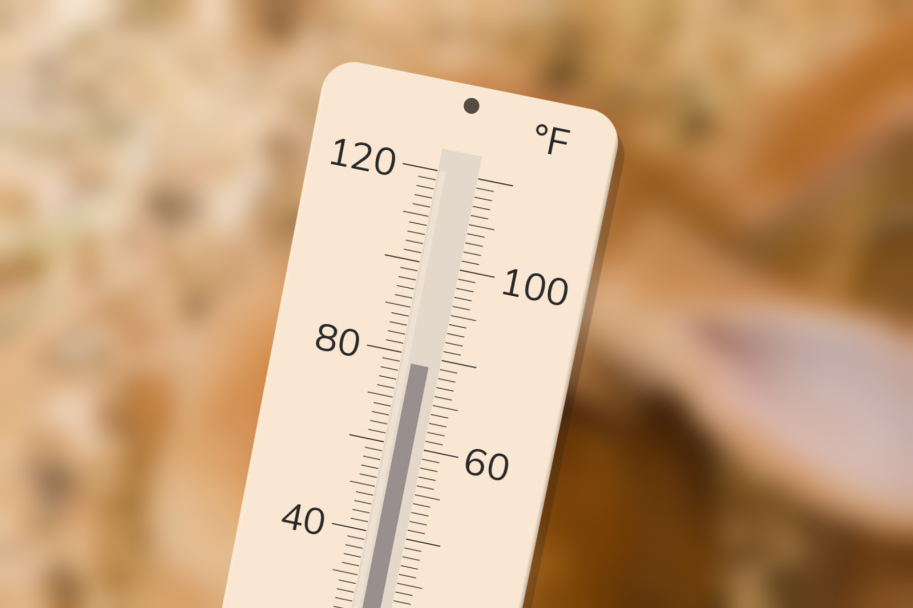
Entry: °F 78
